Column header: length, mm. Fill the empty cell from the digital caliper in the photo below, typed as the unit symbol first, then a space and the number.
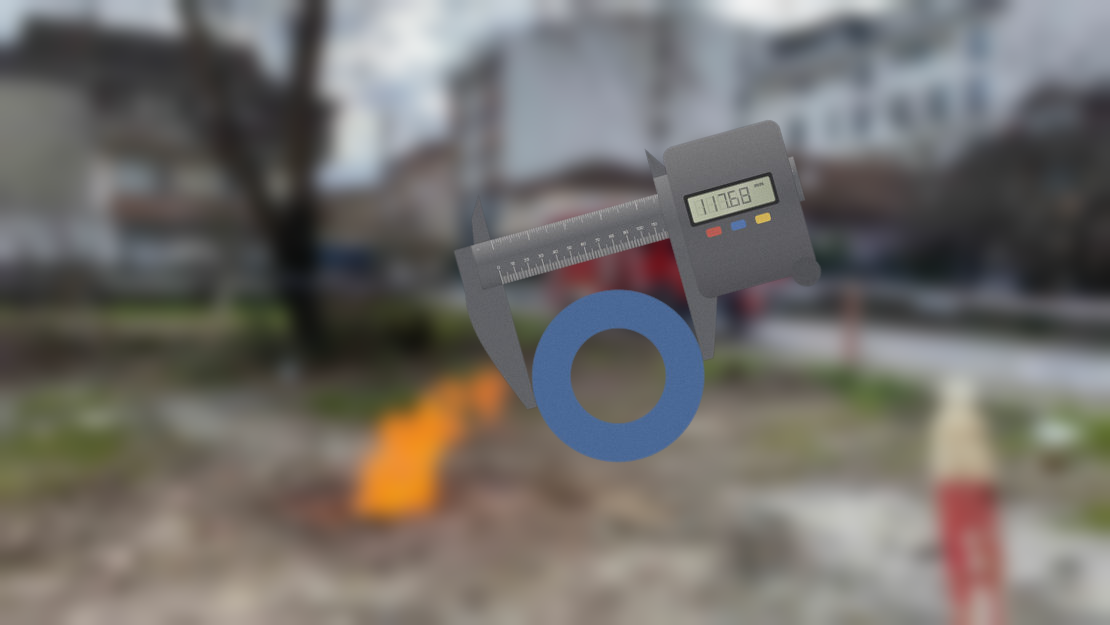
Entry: mm 117.68
